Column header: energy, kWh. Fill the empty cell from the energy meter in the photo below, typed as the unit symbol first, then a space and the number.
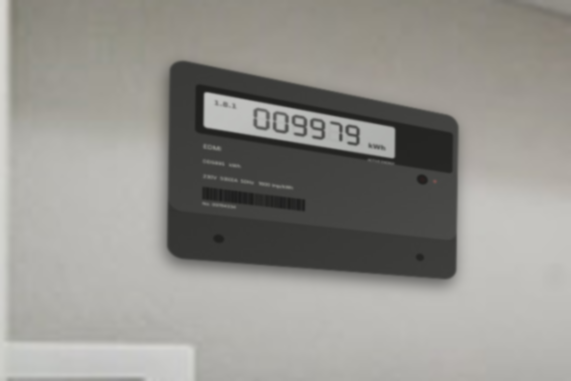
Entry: kWh 9979
